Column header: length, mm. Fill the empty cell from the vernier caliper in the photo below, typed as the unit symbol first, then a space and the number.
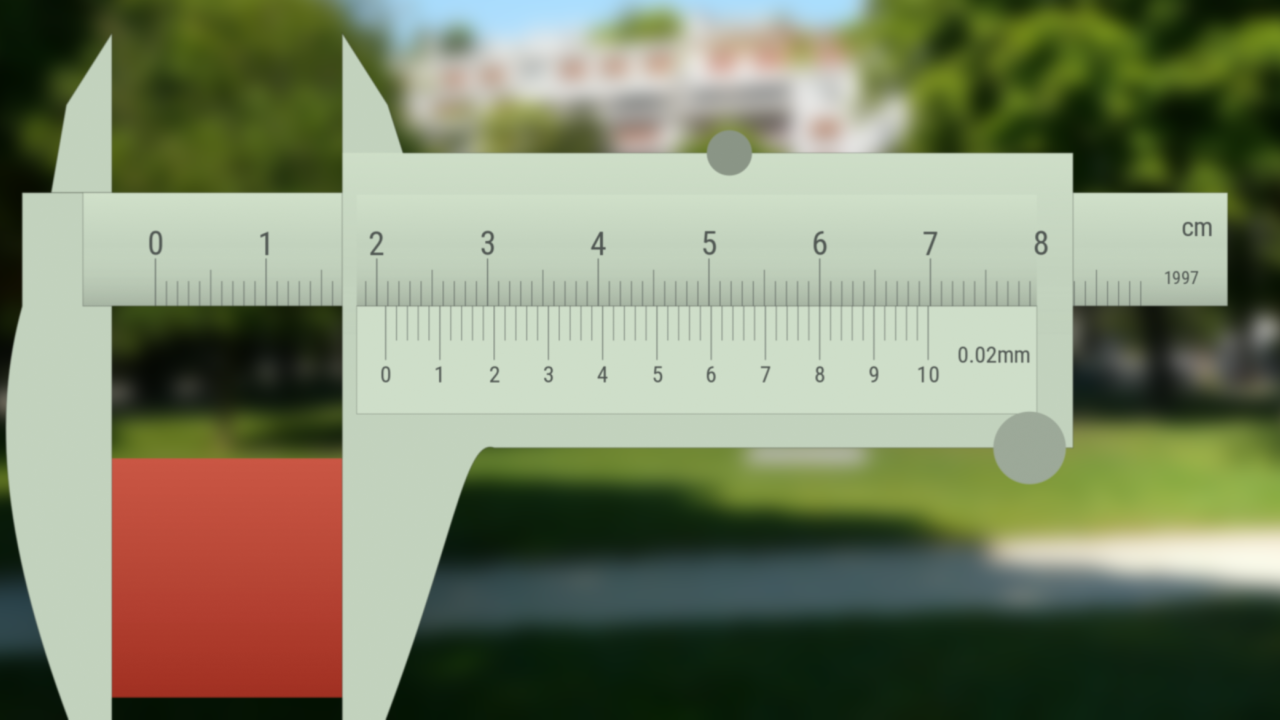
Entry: mm 20.8
